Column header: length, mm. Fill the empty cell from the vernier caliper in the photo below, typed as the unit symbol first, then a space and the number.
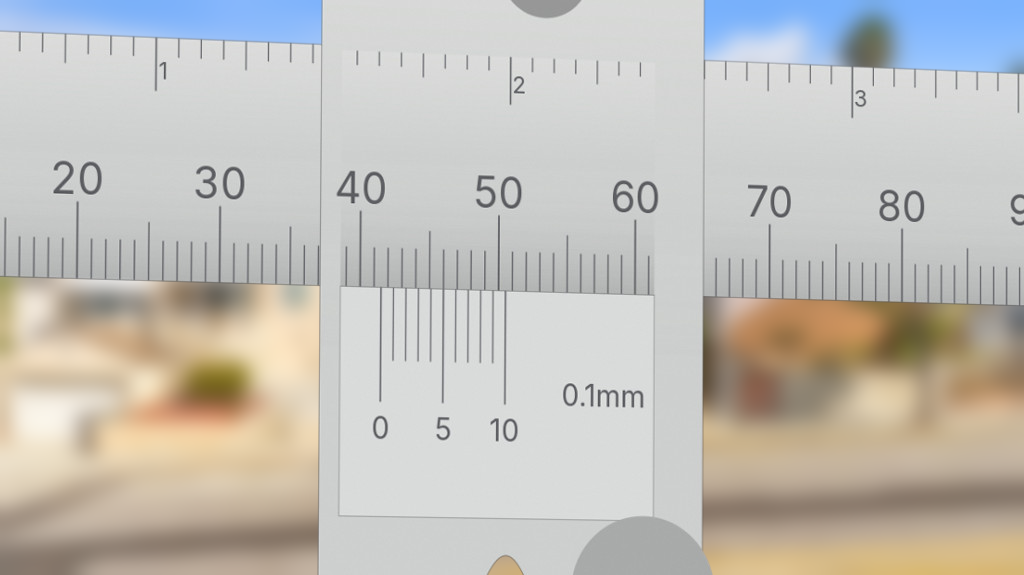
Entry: mm 41.5
